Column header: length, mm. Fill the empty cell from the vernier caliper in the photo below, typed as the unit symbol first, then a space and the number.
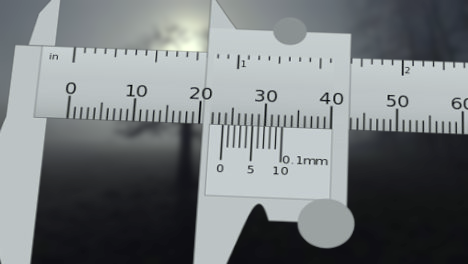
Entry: mm 23.6
